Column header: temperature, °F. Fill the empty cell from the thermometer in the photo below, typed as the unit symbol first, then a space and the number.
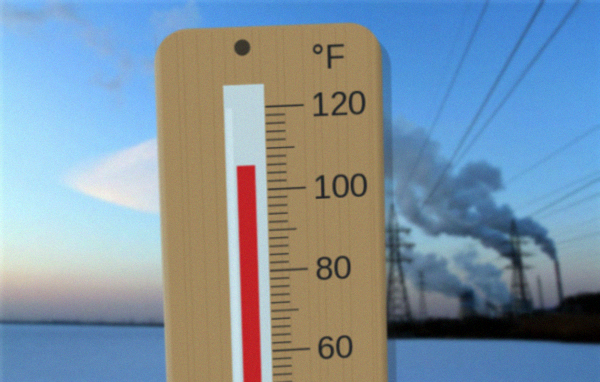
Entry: °F 106
